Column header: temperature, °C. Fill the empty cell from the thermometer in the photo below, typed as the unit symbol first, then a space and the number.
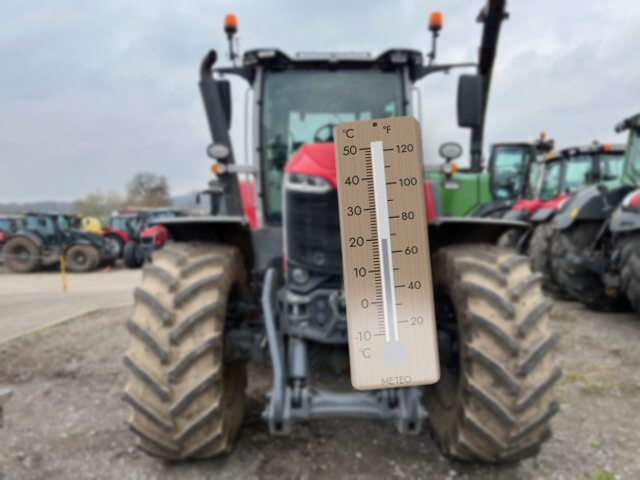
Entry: °C 20
